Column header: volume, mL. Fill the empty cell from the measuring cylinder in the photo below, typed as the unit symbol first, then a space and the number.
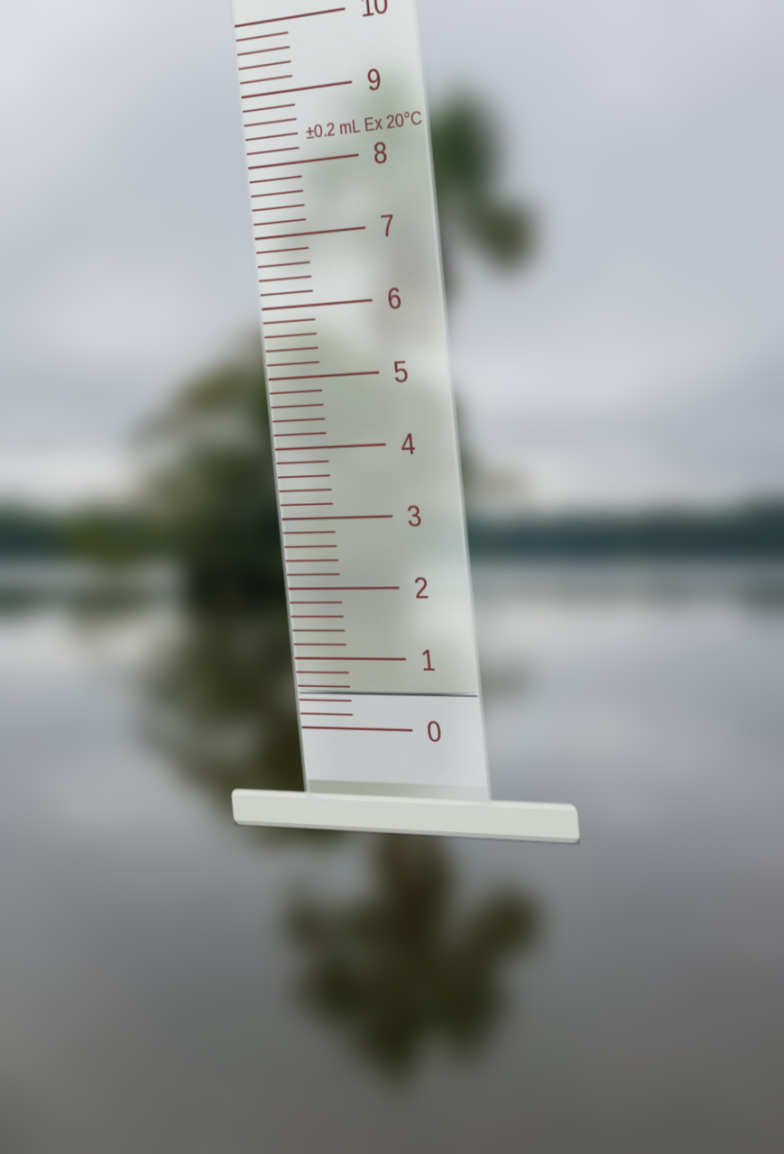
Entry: mL 0.5
